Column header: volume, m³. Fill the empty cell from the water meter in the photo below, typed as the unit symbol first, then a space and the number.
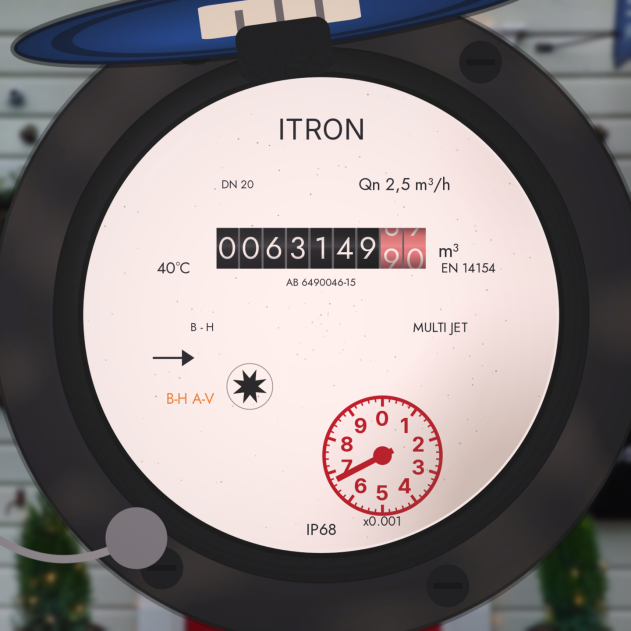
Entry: m³ 63149.896
